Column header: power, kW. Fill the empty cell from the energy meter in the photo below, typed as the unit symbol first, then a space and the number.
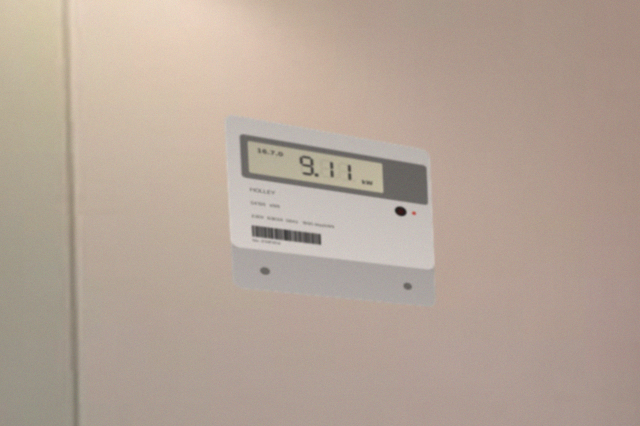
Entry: kW 9.11
